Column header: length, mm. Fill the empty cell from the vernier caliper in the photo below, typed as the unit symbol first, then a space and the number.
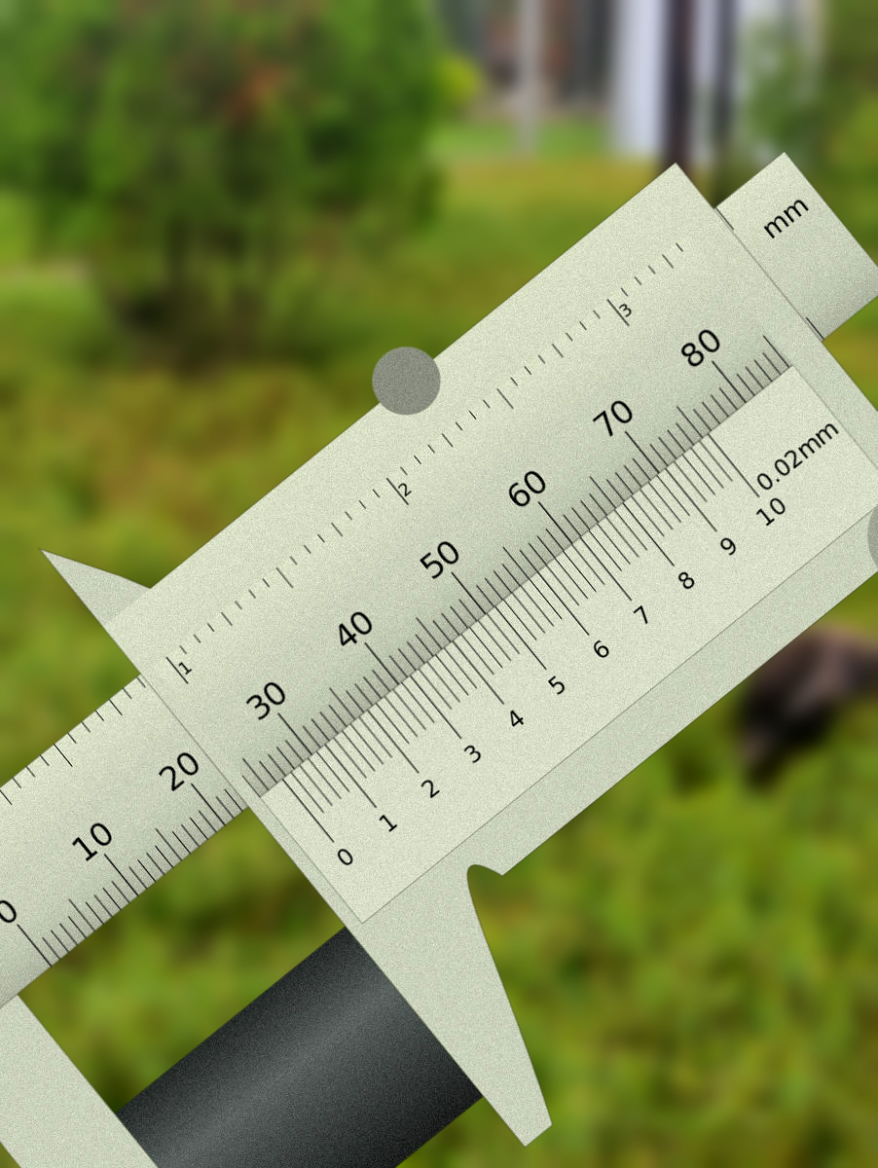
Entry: mm 26.6
